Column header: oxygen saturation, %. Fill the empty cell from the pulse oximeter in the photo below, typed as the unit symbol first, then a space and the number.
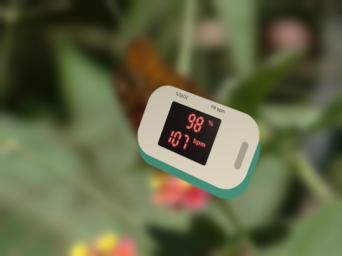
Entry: % 98
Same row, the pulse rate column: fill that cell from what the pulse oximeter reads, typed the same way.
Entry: bpm 107
